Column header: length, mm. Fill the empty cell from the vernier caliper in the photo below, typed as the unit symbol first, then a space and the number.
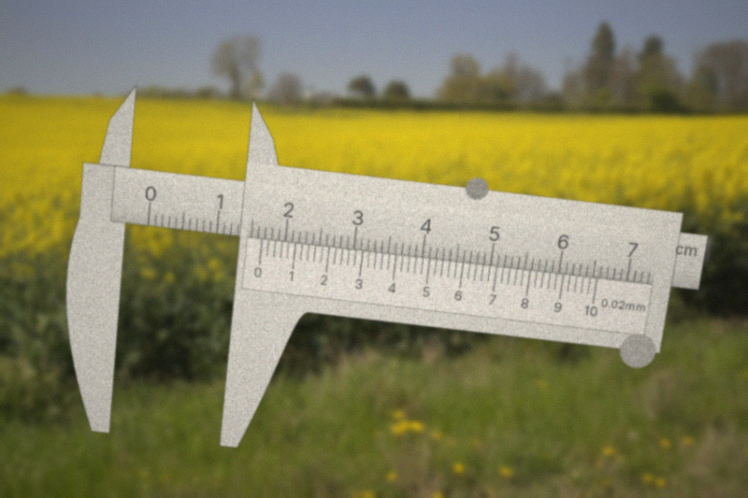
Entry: mm 16.6
